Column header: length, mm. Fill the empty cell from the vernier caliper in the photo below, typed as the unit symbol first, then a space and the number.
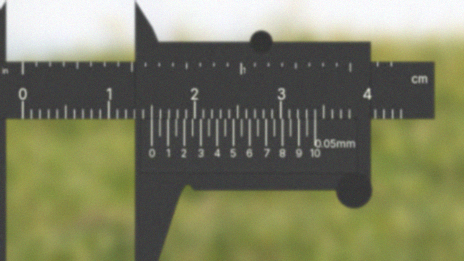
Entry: mm 15.0
